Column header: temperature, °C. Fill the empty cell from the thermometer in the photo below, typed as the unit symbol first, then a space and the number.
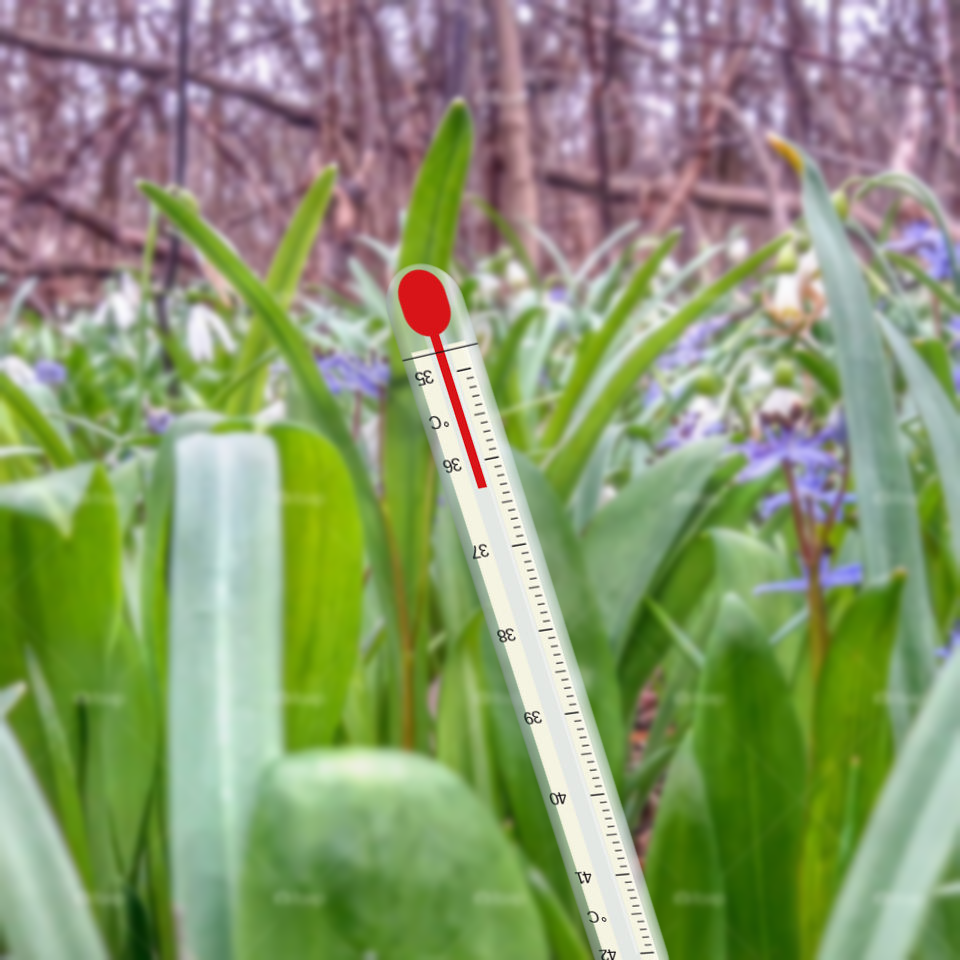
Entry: °C 36.3
